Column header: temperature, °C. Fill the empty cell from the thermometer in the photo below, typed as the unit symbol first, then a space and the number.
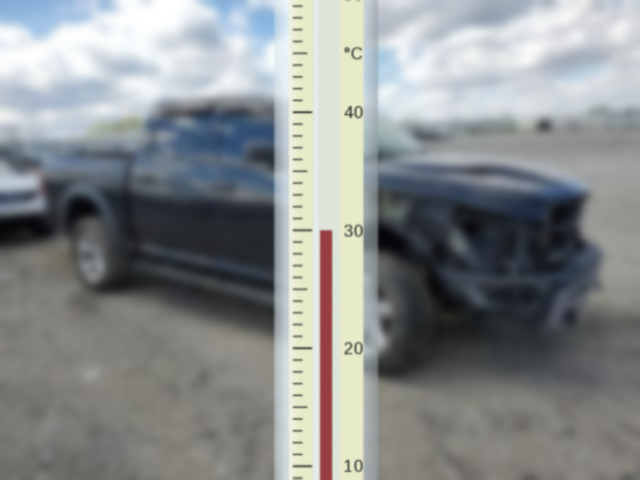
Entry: °C 30
